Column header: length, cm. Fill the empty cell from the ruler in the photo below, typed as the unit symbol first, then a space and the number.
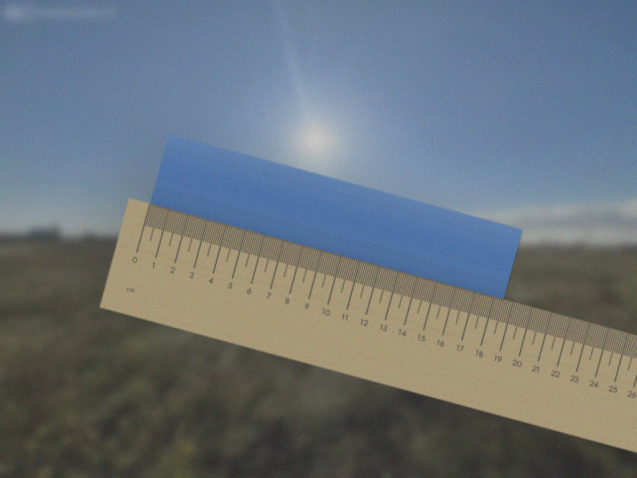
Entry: cm 18.5
